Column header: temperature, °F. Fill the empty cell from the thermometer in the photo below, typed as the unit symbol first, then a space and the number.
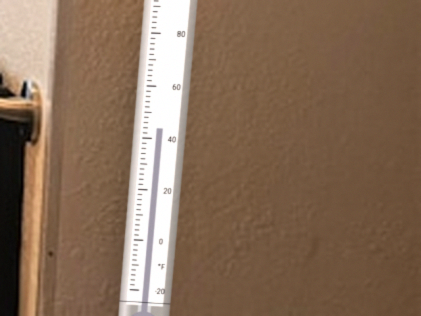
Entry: °F 44
